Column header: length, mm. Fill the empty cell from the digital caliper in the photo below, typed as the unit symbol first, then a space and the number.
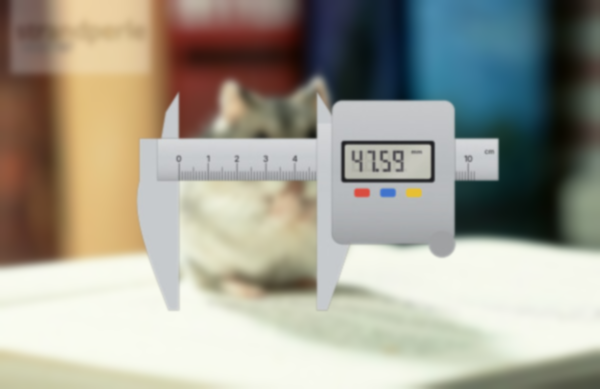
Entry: mm 47.59
